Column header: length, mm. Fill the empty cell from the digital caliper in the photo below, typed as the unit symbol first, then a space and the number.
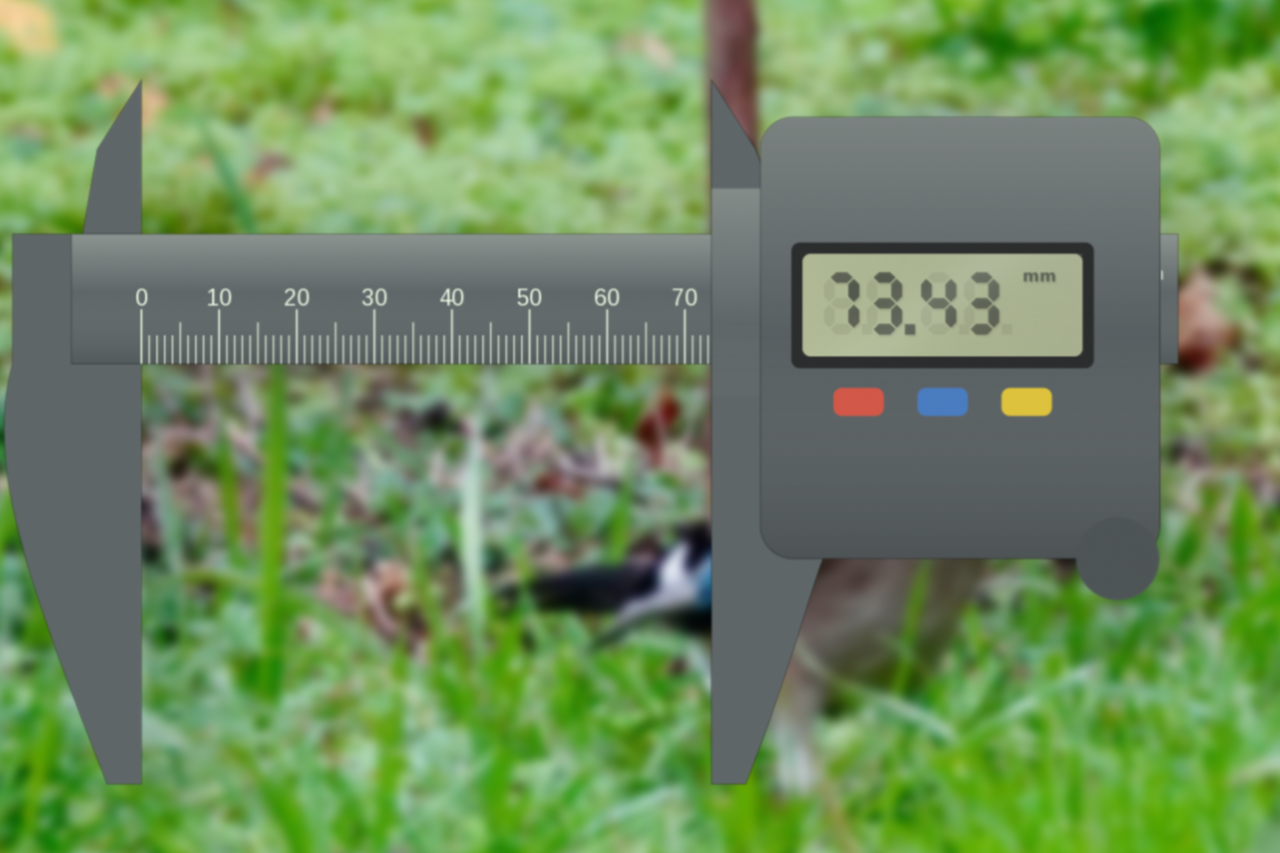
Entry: mm 73.43
